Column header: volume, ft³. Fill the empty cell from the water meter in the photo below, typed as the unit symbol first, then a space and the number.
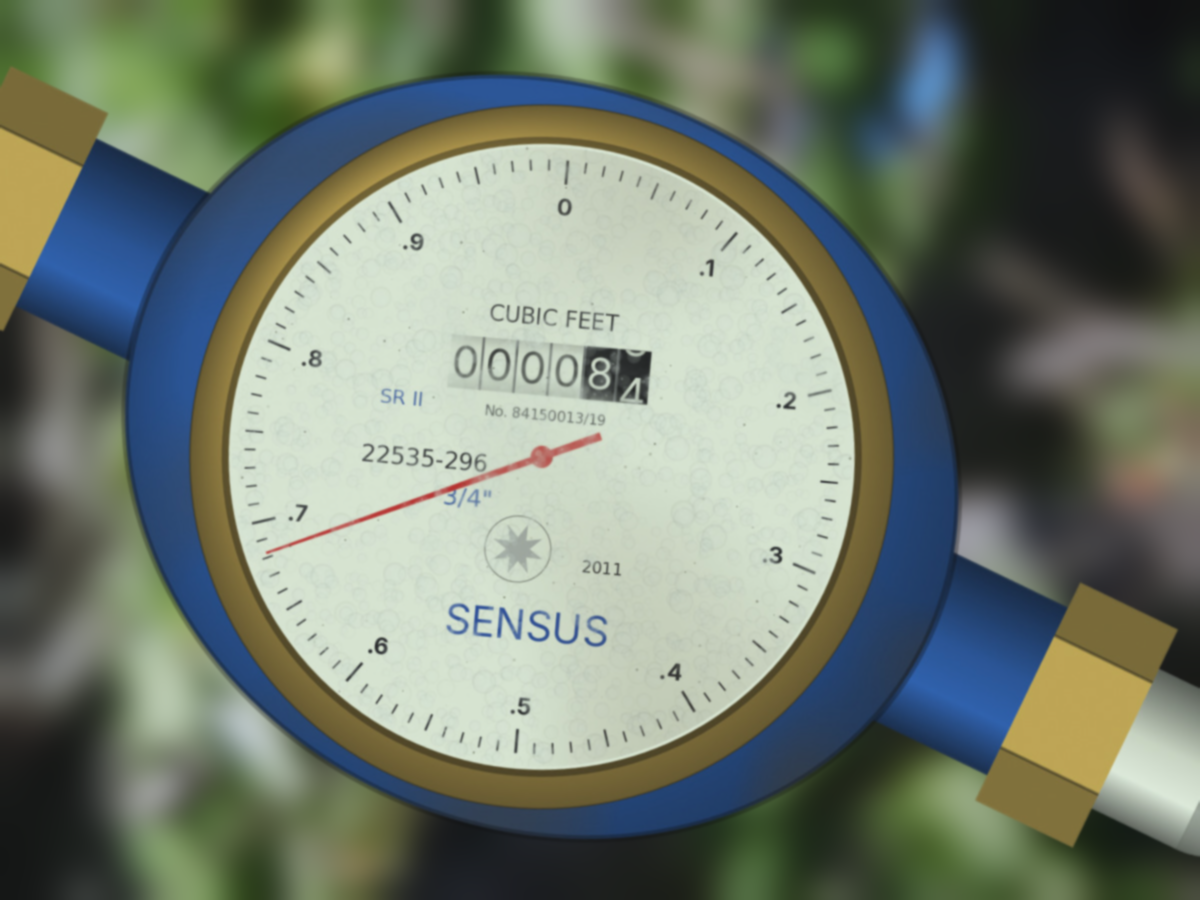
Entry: ft³ 83.68
